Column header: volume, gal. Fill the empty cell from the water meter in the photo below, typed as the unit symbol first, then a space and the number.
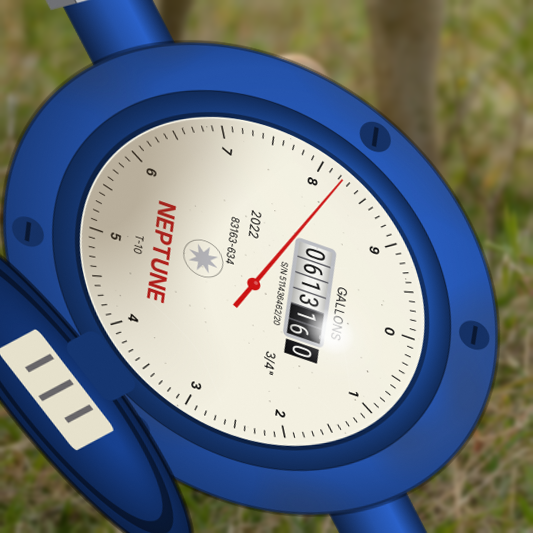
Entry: gal 613158.2
